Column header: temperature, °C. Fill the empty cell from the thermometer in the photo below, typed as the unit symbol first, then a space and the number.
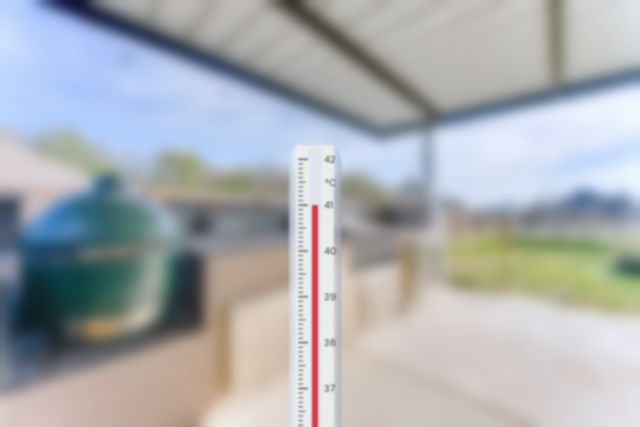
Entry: °C 41
